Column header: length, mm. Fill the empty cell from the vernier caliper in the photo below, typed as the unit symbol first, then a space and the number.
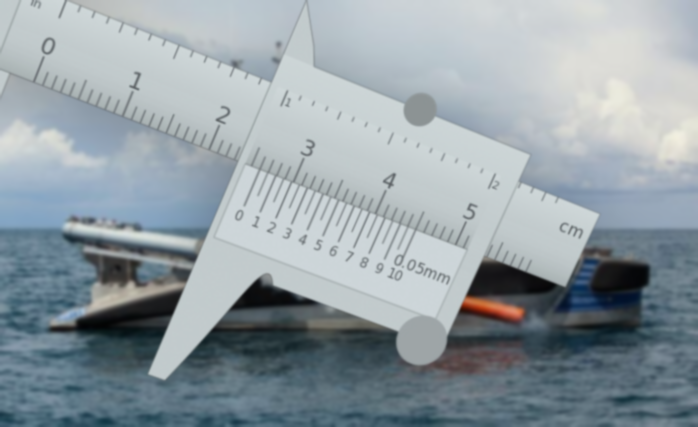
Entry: mm 26.0
